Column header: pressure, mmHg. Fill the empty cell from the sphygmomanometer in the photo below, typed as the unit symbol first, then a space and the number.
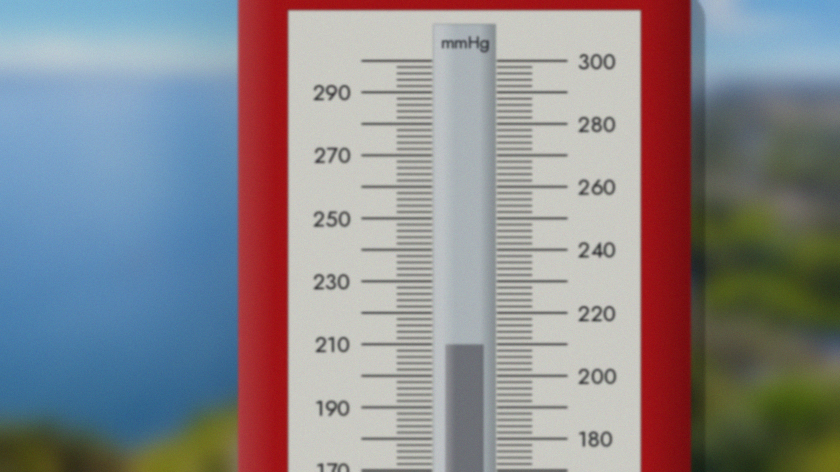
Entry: mmHg 210
